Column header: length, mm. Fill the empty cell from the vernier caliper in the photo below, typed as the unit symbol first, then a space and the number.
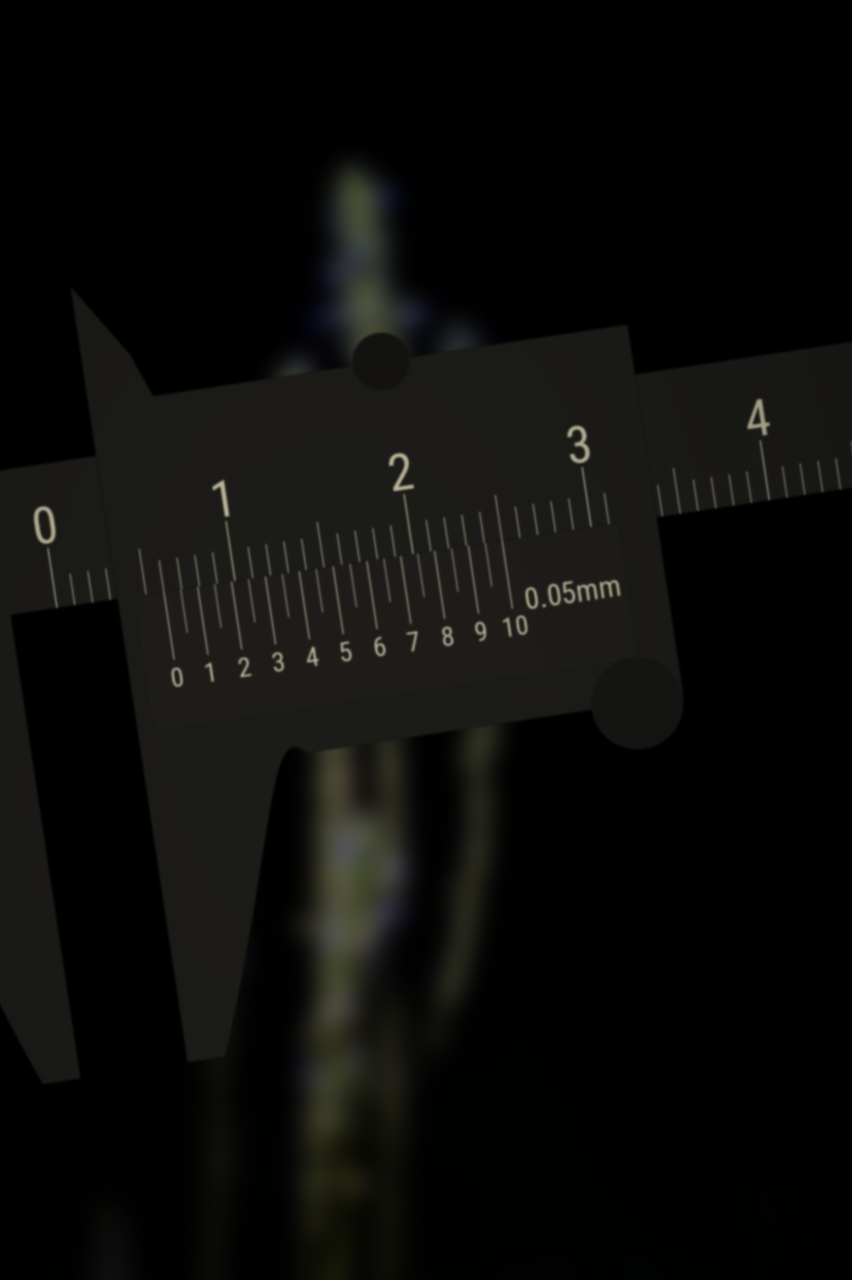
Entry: mm 6.0
